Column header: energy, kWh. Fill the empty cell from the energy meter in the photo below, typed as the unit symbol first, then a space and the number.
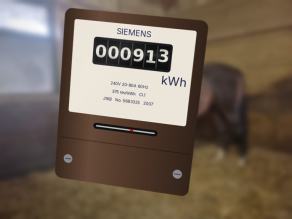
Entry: kWh 913
